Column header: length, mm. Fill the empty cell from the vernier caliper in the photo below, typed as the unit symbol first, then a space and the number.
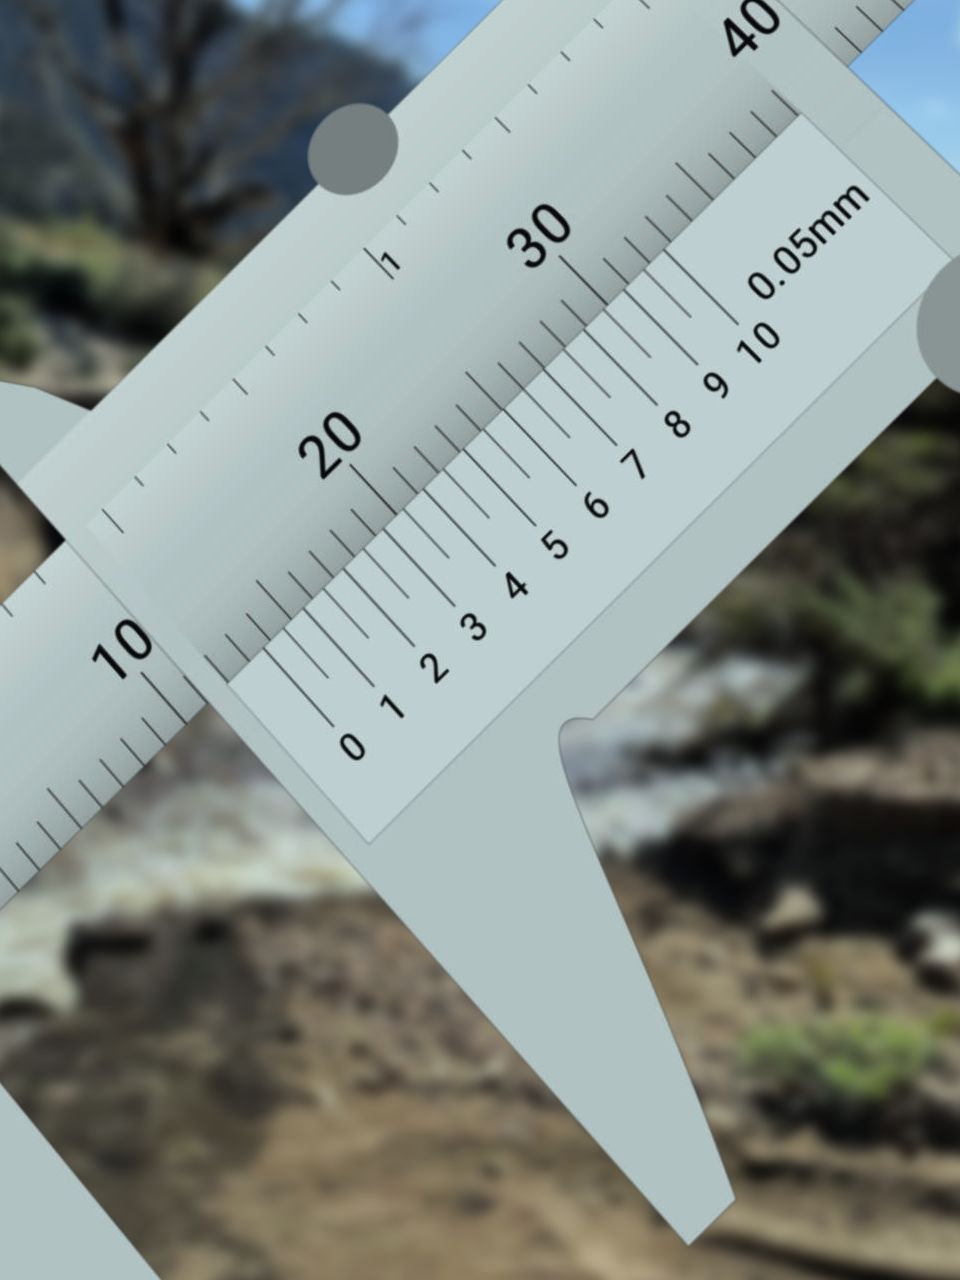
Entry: mm 13.65
